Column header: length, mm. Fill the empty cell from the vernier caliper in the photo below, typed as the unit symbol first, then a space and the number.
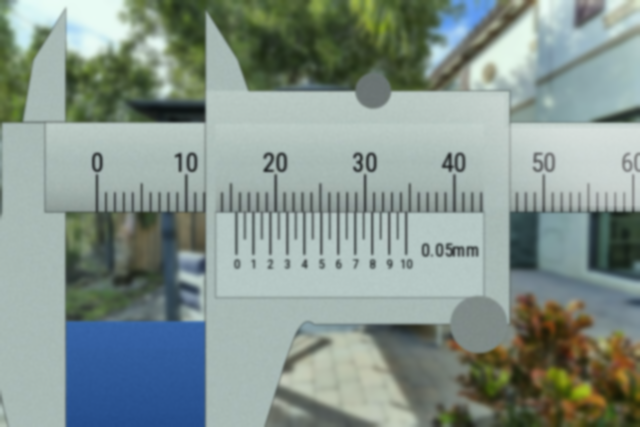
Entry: mm 15.6
